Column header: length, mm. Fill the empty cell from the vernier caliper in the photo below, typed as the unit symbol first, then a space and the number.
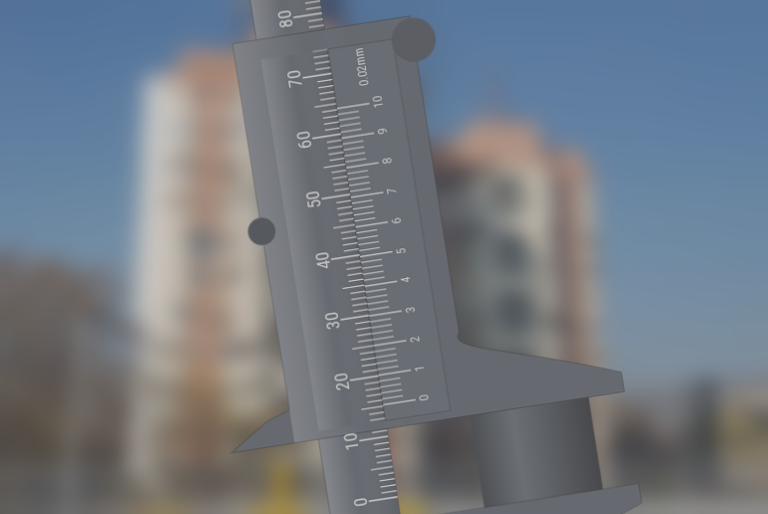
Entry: mm 15.2
